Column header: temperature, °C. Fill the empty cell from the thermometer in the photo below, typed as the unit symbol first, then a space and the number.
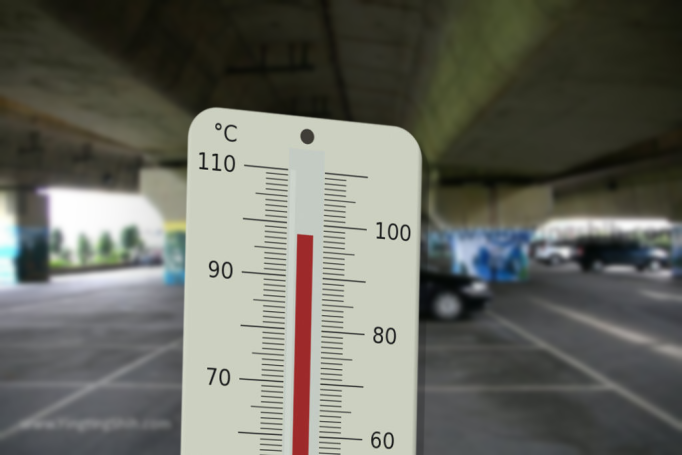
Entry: °C 98
